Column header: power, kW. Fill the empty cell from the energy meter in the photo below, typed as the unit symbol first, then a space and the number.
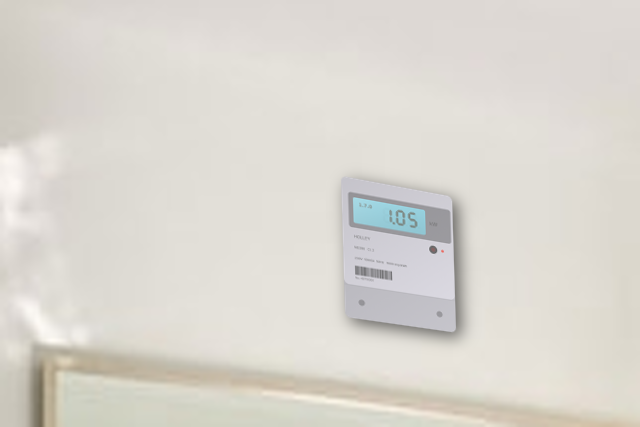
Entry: kW 1.05
